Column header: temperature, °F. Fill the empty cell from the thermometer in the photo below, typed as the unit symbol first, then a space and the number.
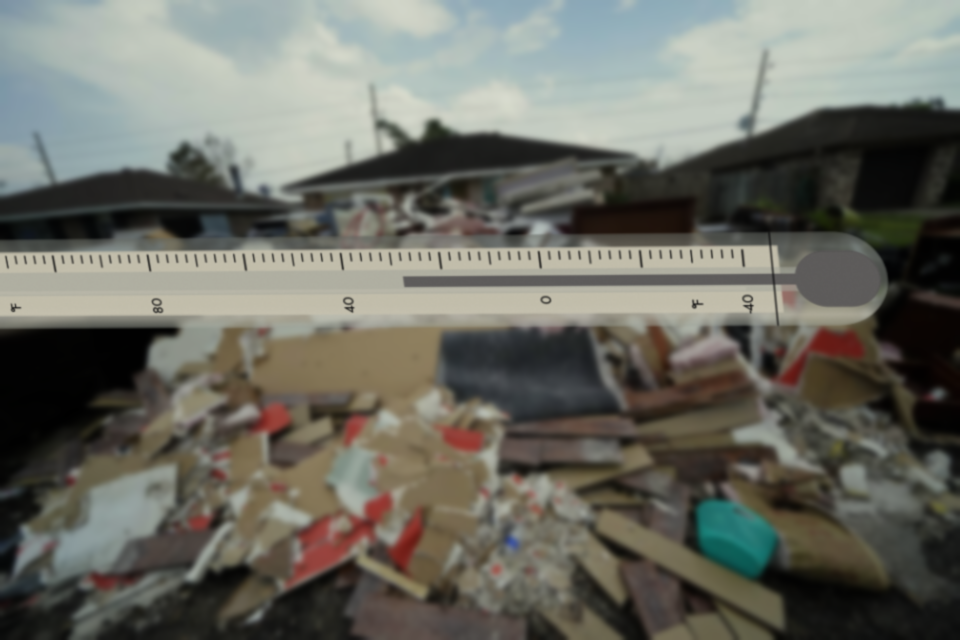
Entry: °F 28
